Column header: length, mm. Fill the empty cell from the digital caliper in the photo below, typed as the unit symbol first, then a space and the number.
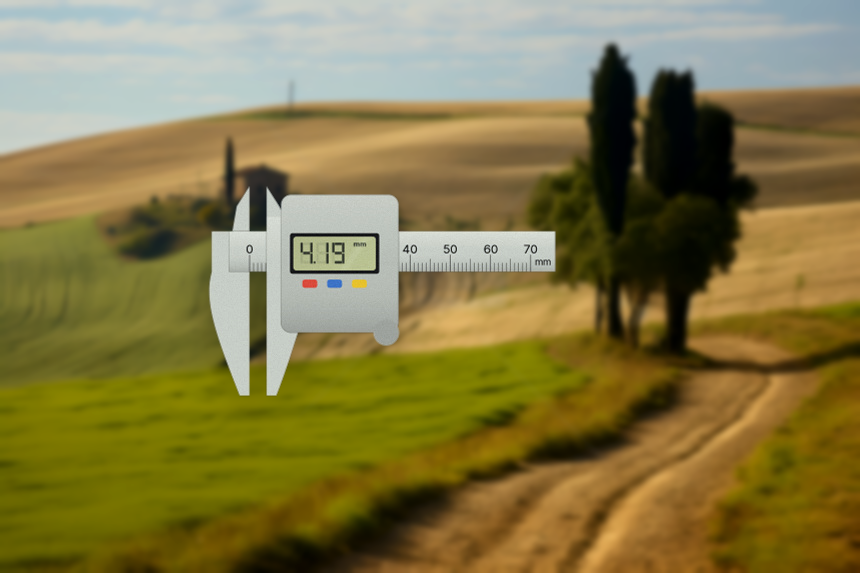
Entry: mm 4.19
